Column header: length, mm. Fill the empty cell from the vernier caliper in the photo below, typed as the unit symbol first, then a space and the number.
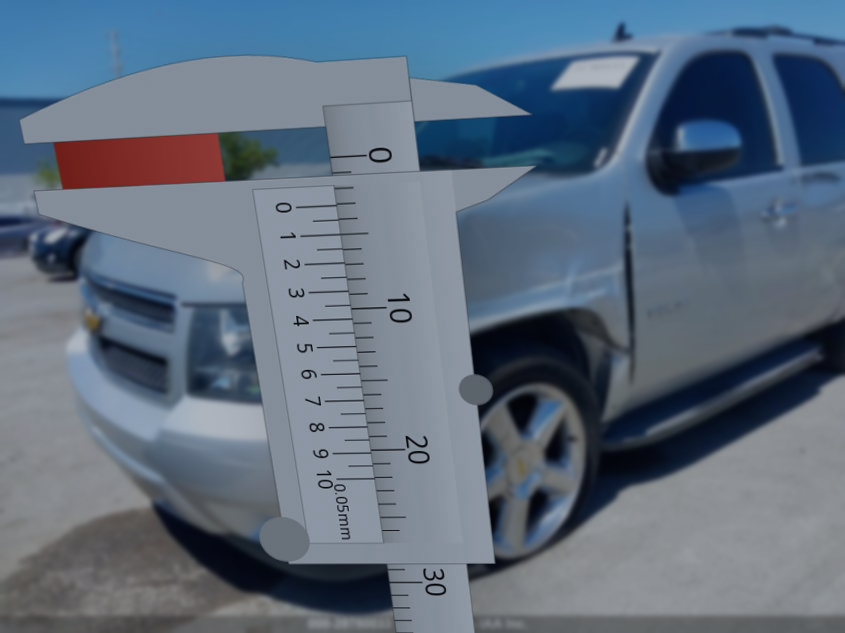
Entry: mm 3.1
